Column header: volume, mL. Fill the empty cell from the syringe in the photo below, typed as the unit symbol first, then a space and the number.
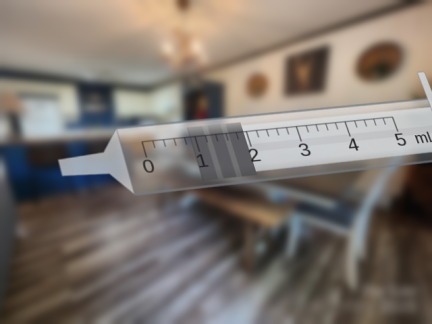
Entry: mL 0.9
